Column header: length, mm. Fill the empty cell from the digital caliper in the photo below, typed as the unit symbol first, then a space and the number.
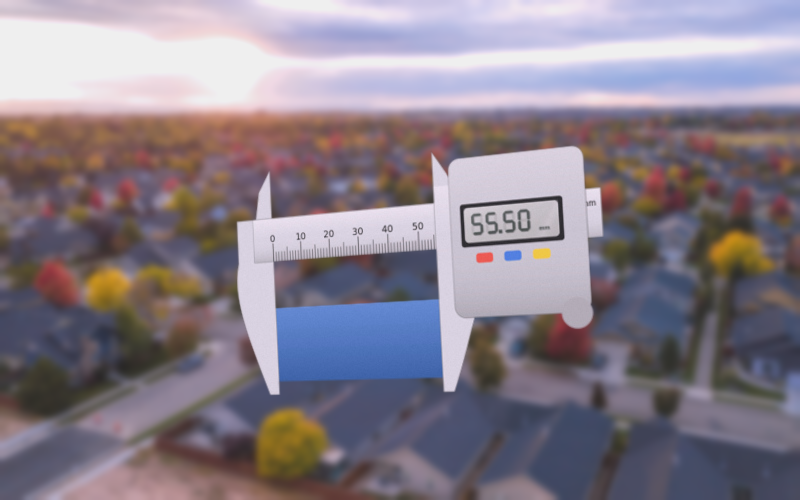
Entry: mm 55.50
